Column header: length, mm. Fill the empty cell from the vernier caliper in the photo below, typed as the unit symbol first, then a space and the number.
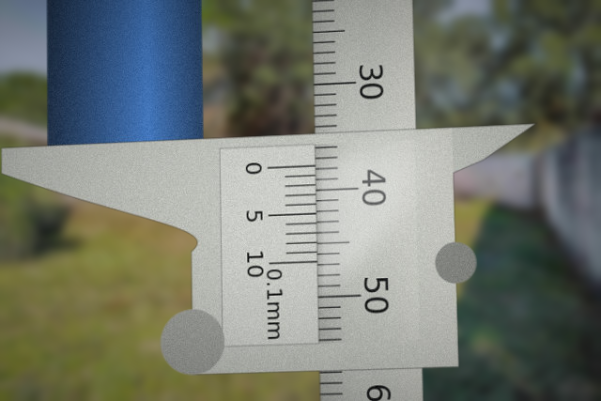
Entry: mm 37.7
